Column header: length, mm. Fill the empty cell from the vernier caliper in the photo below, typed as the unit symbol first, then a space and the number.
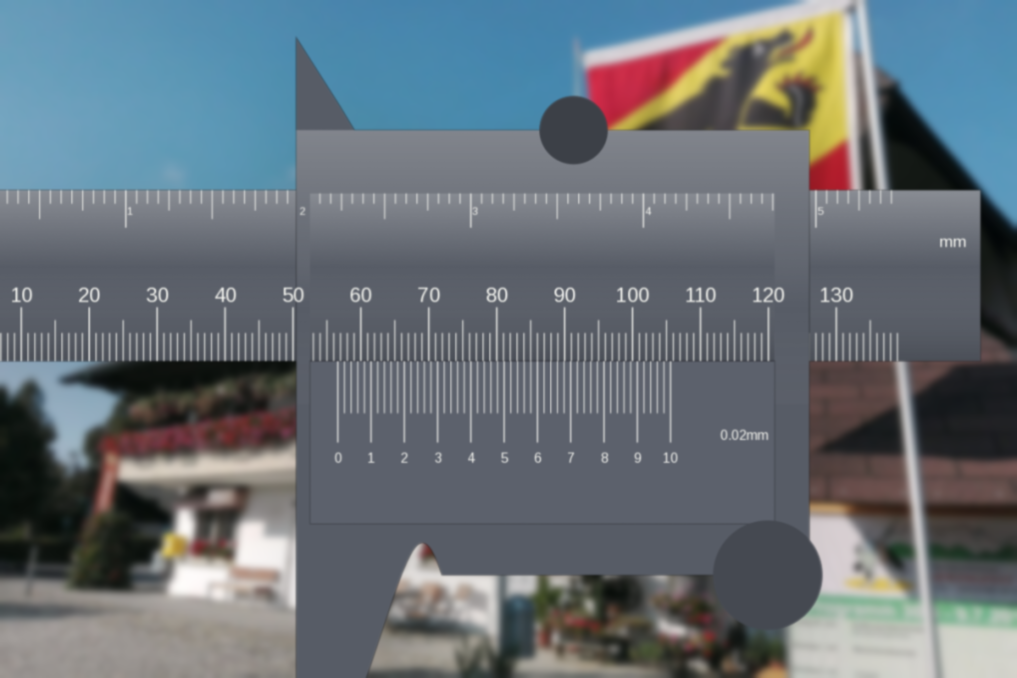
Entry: mm 56.6
